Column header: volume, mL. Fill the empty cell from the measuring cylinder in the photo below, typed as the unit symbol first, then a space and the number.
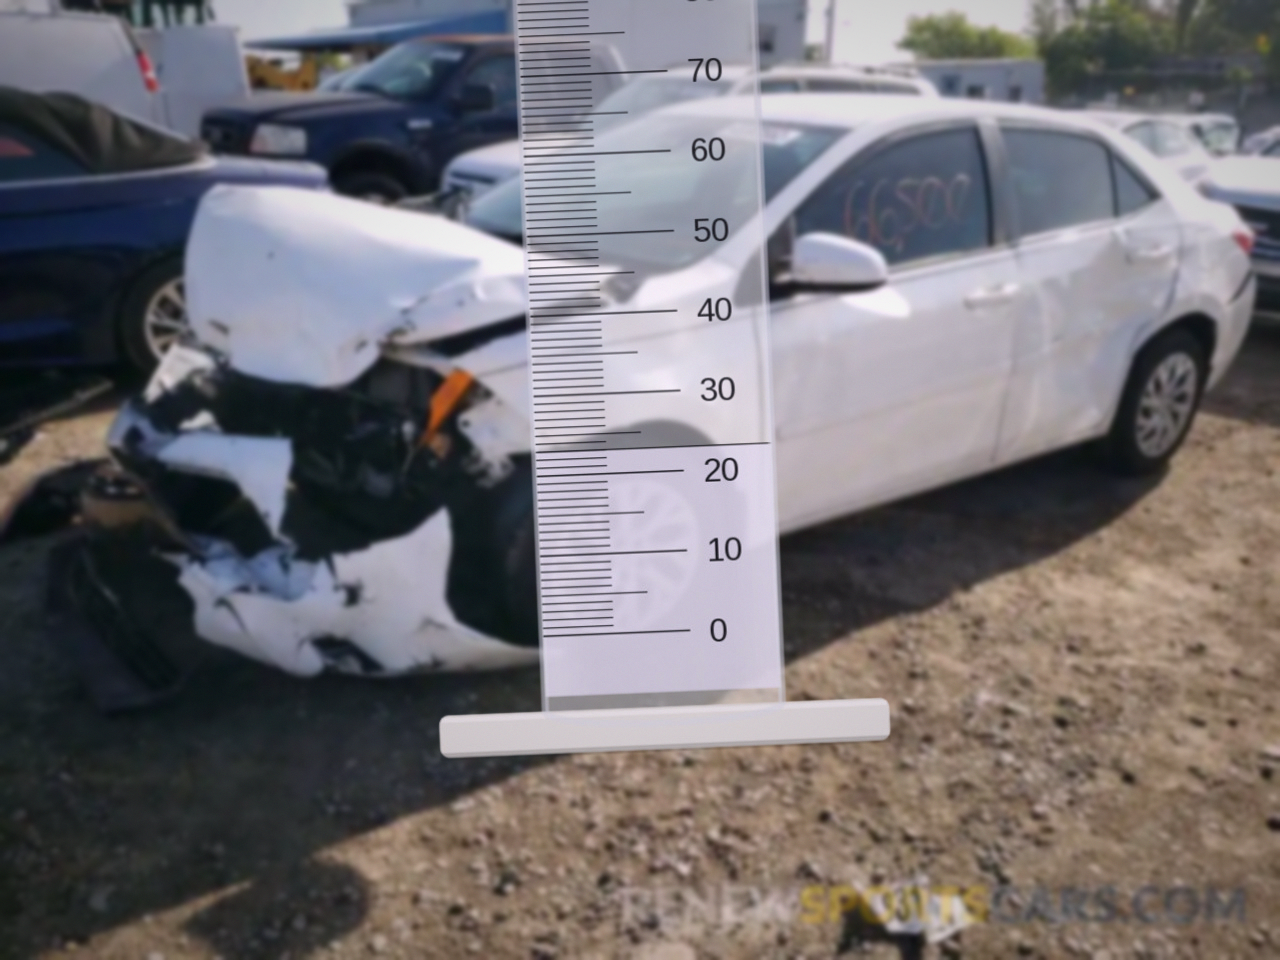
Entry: mL 23
